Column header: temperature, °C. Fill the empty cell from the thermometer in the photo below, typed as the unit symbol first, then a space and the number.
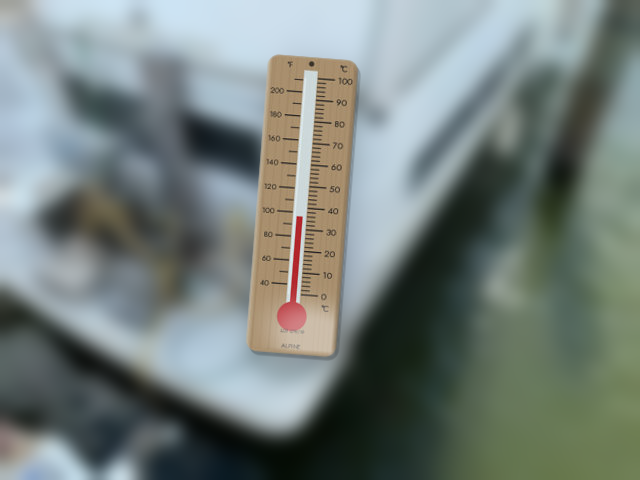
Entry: °C 36
